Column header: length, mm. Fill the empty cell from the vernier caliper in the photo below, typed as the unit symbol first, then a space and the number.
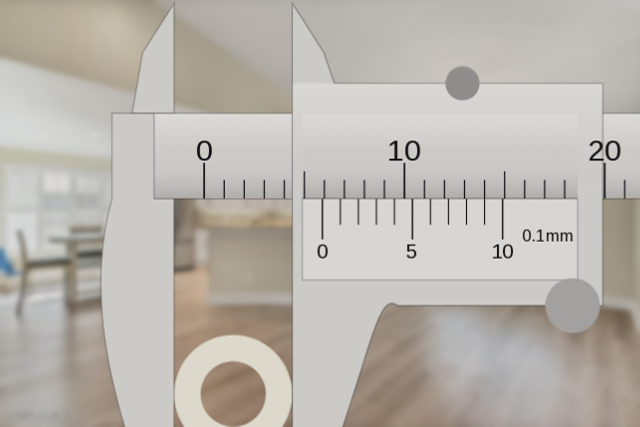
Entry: mm 5.9
